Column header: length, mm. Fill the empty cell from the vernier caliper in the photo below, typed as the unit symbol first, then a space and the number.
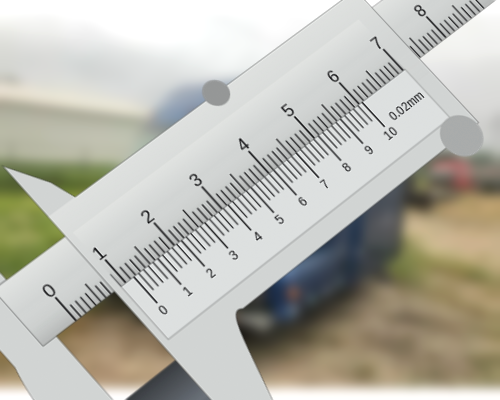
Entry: mm 11.6
